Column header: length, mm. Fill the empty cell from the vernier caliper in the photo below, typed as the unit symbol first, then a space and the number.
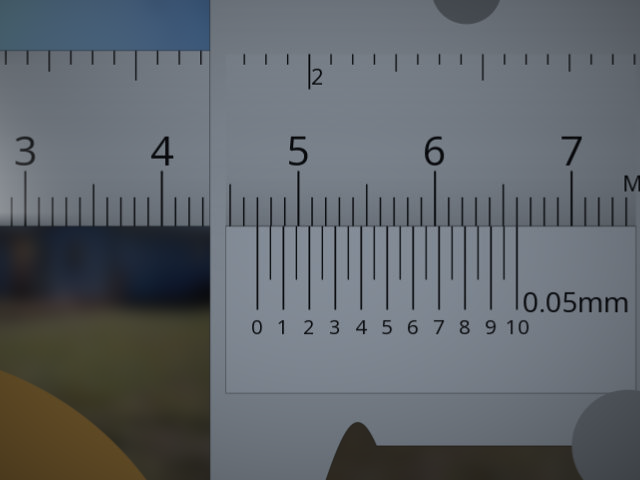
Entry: mm 47.0
